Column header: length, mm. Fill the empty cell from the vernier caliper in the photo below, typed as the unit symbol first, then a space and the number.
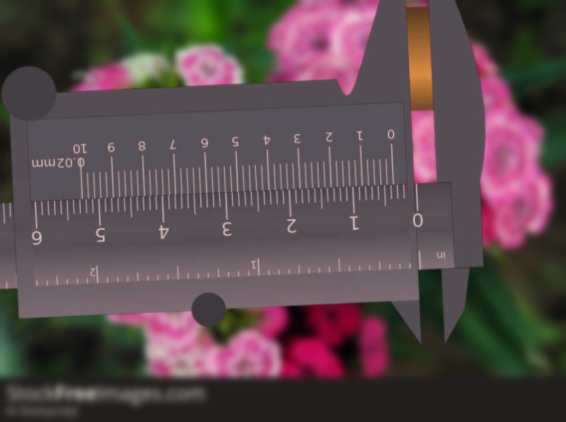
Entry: mm 3.6
